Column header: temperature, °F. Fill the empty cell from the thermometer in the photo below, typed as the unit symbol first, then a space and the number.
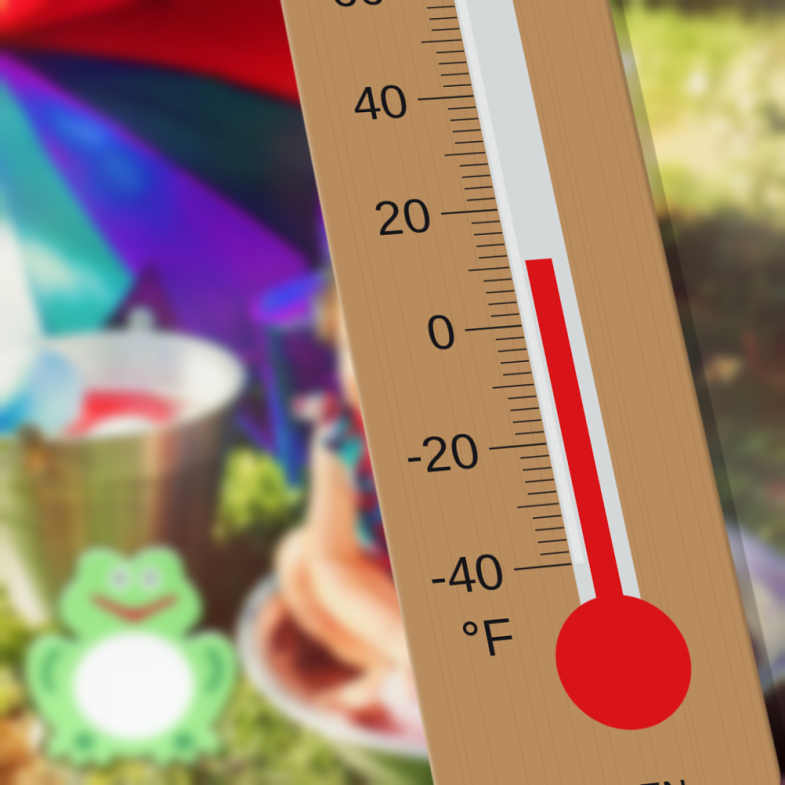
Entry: °F 11
